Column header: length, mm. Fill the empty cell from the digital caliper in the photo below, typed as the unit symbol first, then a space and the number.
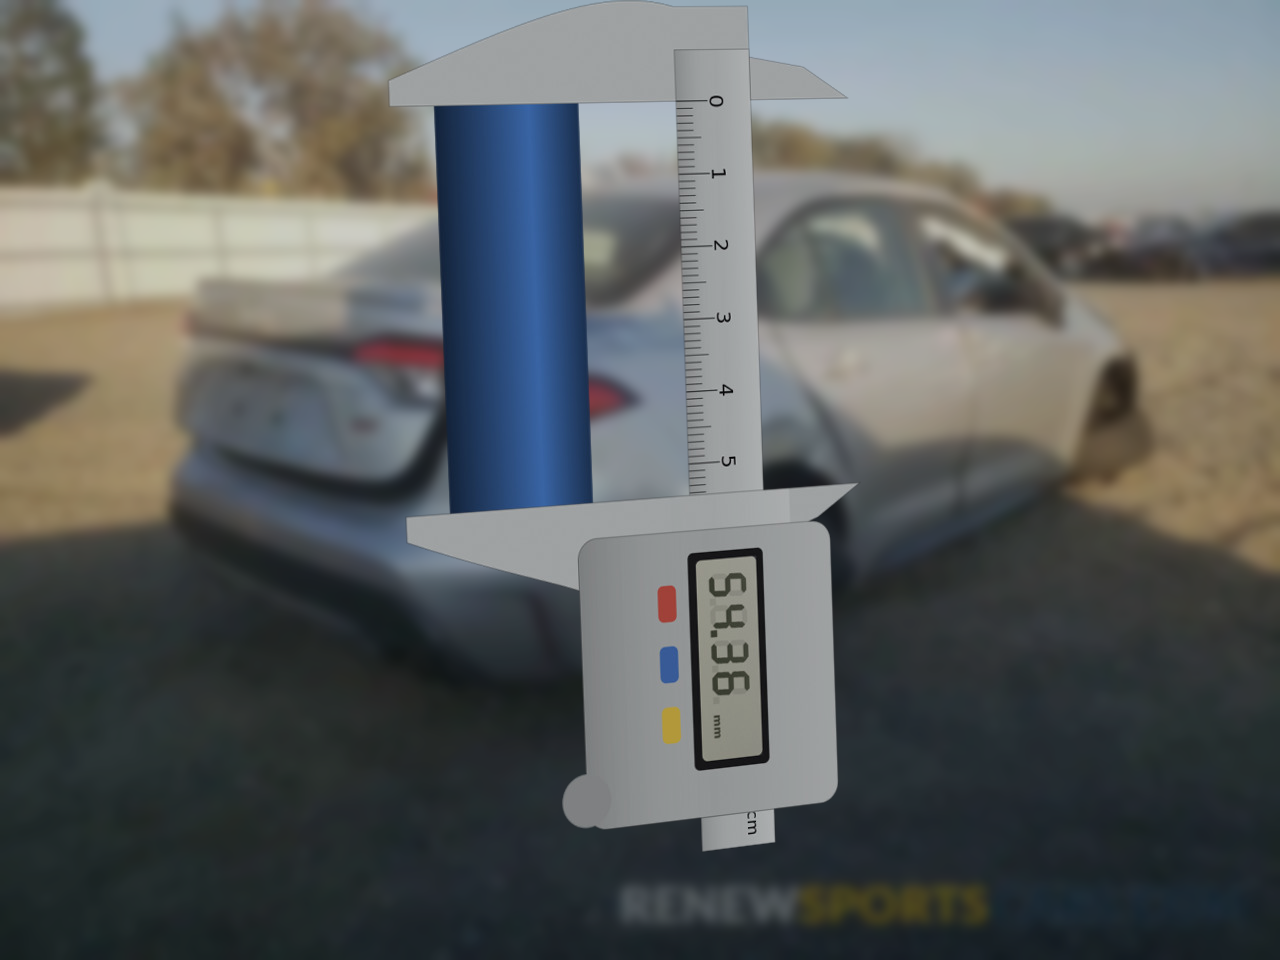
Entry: mm 54.36
